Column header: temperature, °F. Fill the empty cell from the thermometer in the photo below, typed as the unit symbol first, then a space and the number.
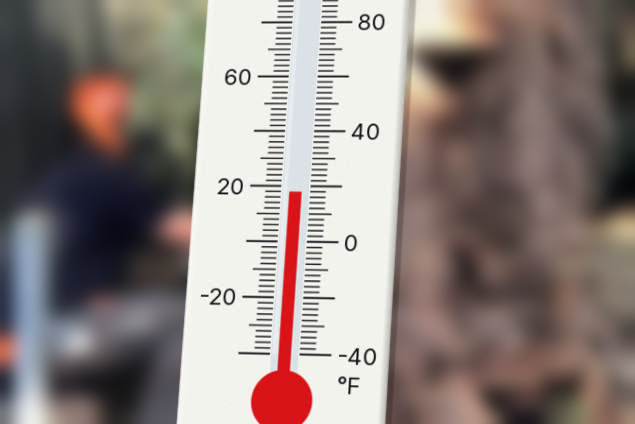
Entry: °F 18
